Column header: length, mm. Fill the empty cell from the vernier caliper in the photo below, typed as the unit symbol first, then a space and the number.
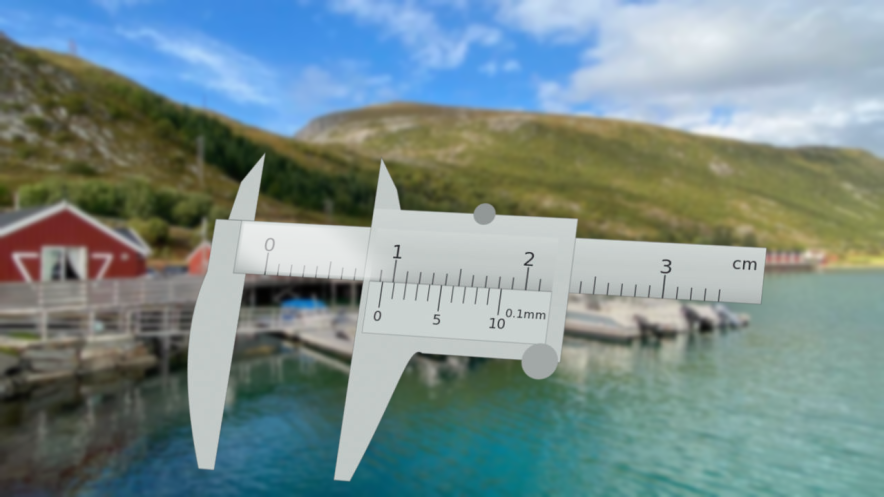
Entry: mm 9.2
